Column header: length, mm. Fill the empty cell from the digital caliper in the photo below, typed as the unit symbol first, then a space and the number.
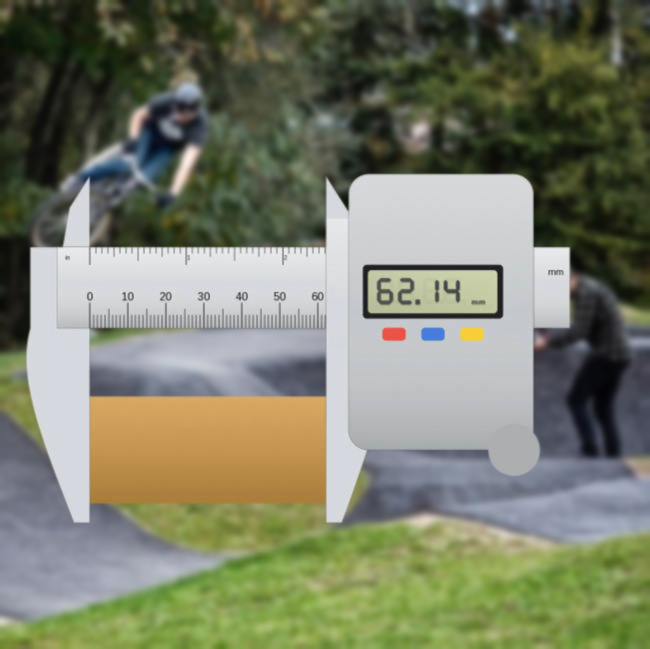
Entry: mm 62.14
